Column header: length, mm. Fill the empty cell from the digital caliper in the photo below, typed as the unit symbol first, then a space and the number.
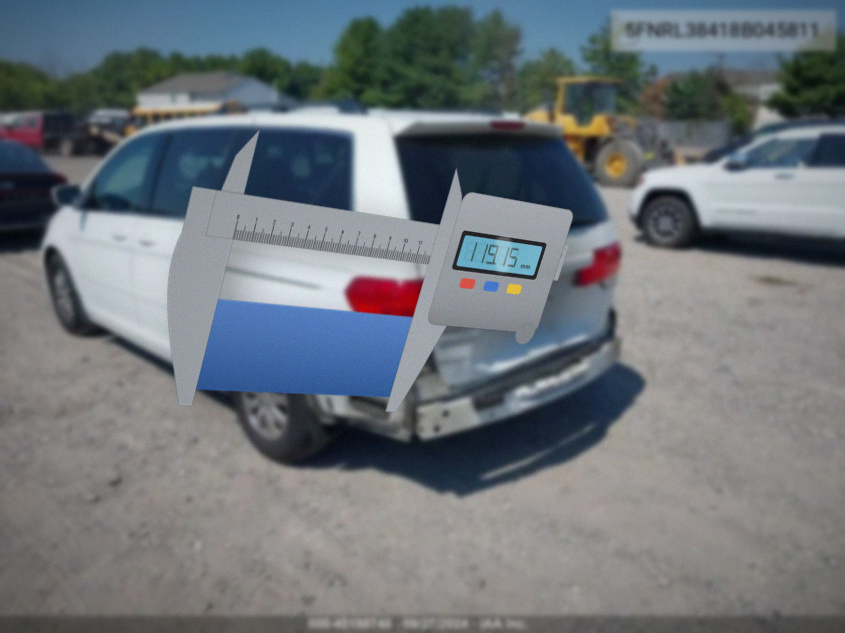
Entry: mm 119.15
